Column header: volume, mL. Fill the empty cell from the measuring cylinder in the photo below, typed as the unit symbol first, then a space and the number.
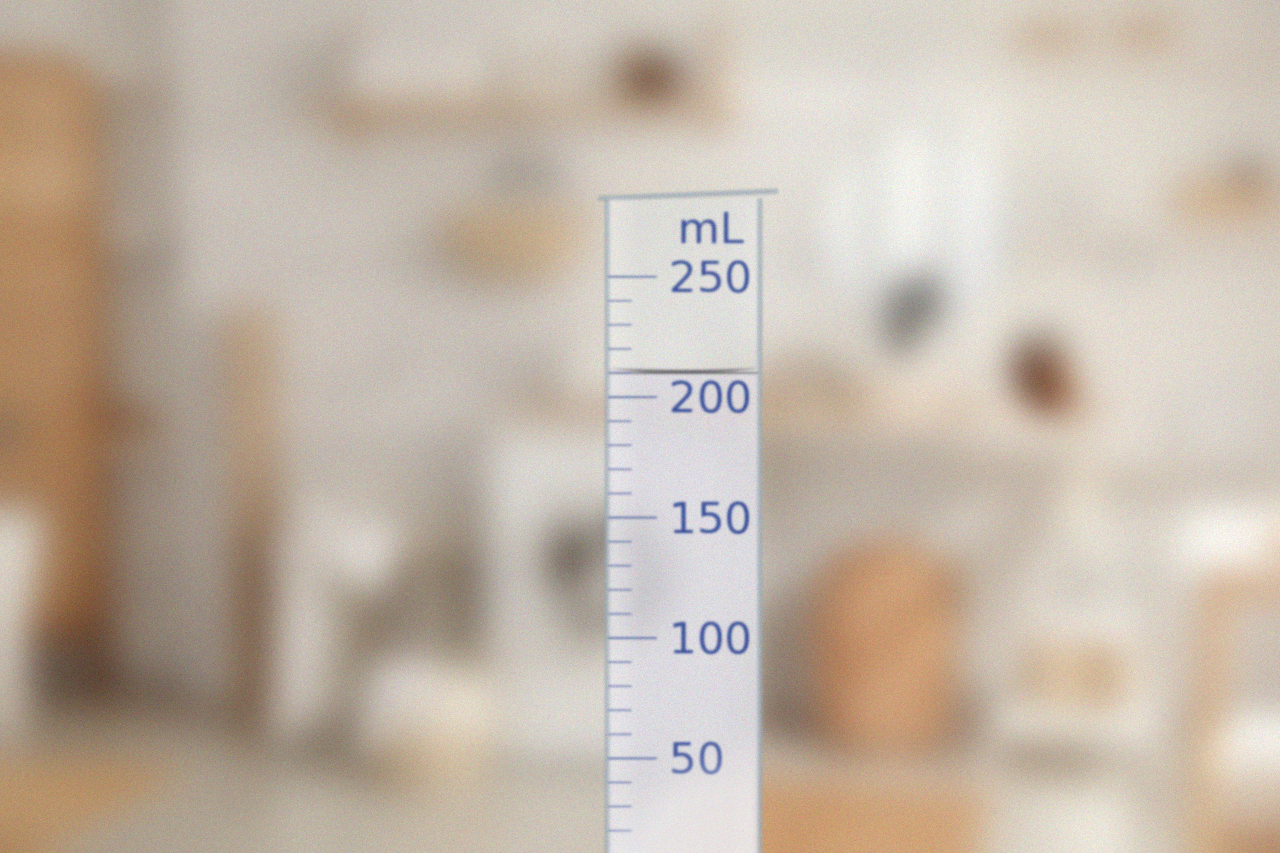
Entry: mL 210
